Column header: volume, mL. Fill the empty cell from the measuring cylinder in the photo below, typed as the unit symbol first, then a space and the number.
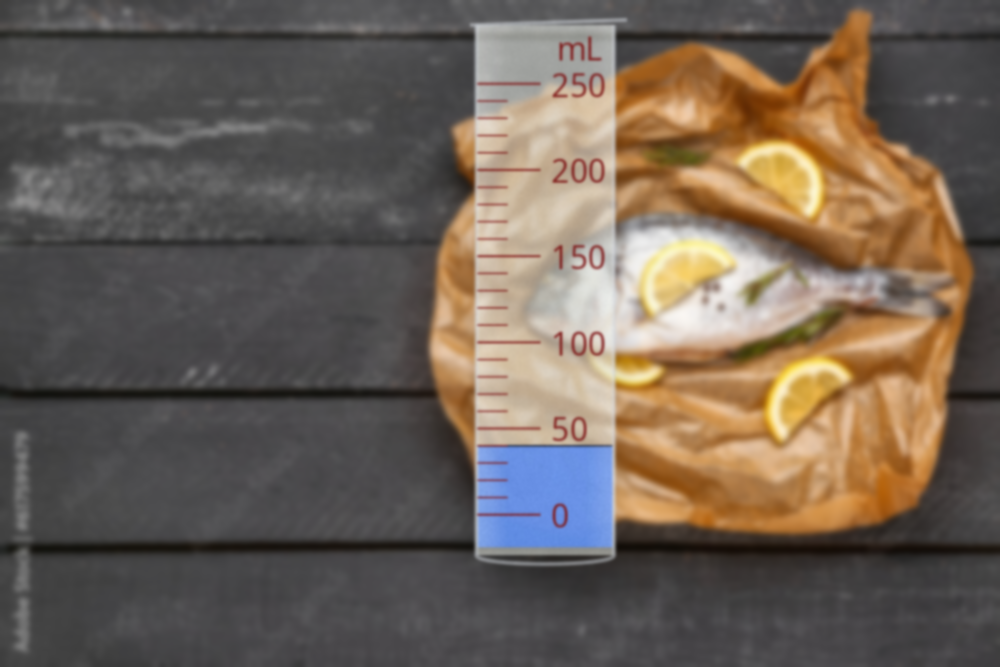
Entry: mL 40
